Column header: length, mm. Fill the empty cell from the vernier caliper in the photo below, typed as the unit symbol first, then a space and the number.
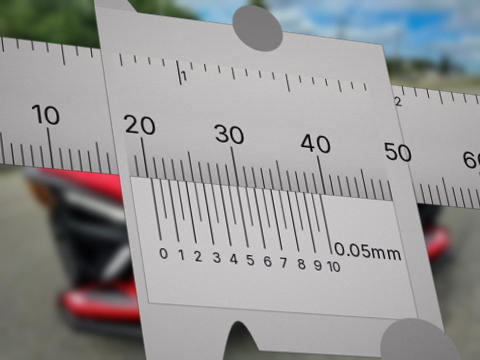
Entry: mm 20.4
